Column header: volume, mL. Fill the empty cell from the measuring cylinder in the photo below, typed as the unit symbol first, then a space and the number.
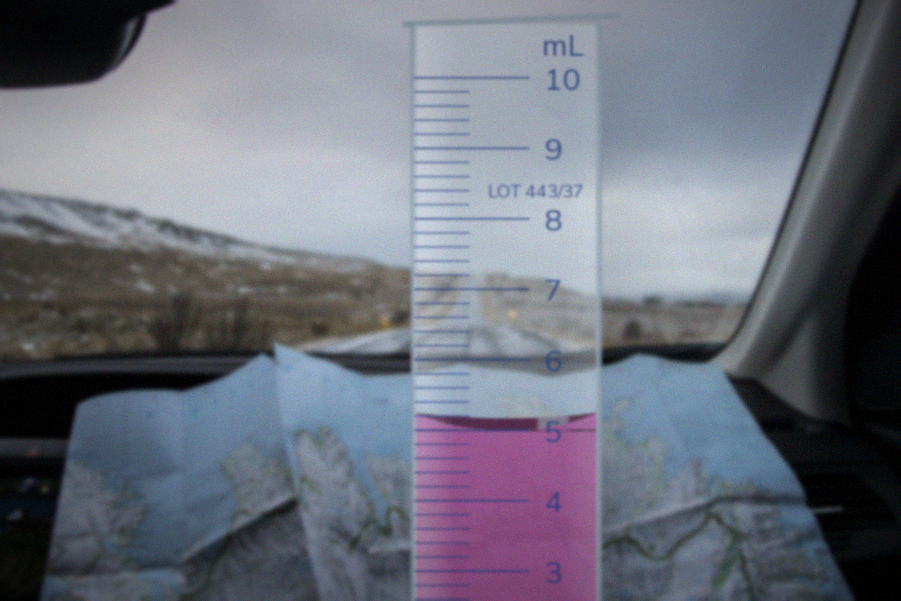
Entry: mL 5
